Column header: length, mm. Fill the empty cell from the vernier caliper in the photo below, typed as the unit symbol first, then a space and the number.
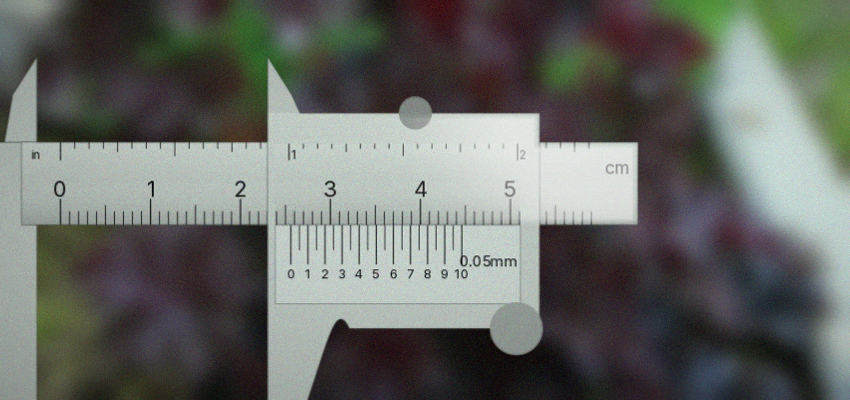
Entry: mm 25.6
